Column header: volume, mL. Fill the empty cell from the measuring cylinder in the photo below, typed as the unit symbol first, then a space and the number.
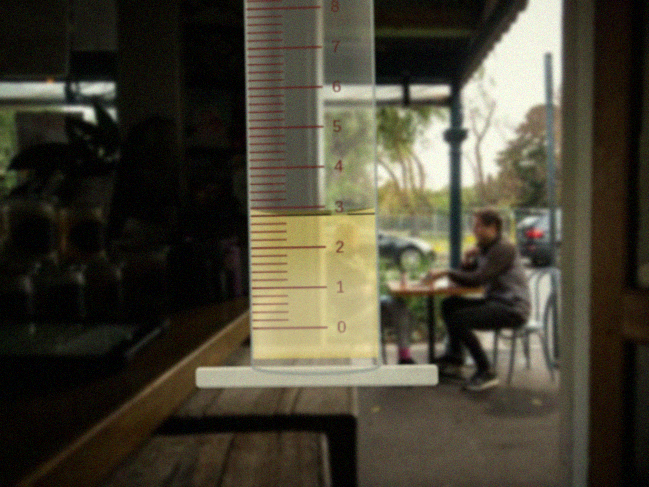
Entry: mL 2.8
